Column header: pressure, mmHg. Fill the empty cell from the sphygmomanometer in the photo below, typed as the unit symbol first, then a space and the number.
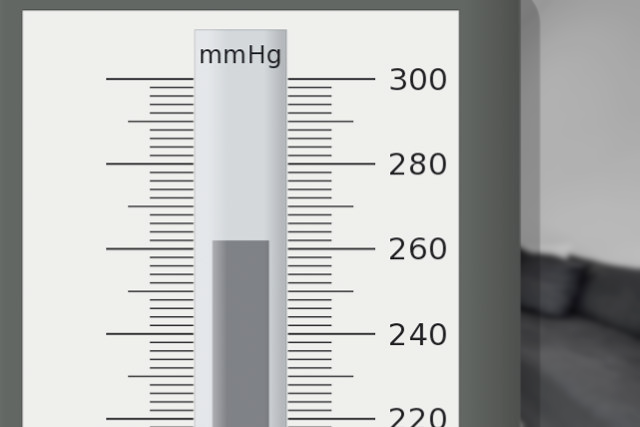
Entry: mmHg 262
